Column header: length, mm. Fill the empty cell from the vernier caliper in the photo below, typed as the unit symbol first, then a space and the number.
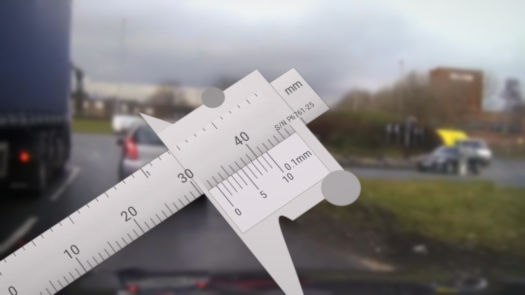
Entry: mm 32.6
